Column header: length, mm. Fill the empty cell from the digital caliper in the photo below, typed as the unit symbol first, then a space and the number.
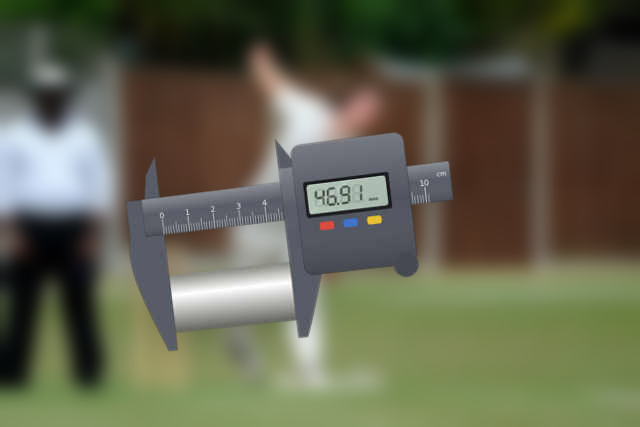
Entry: mm 46.91
